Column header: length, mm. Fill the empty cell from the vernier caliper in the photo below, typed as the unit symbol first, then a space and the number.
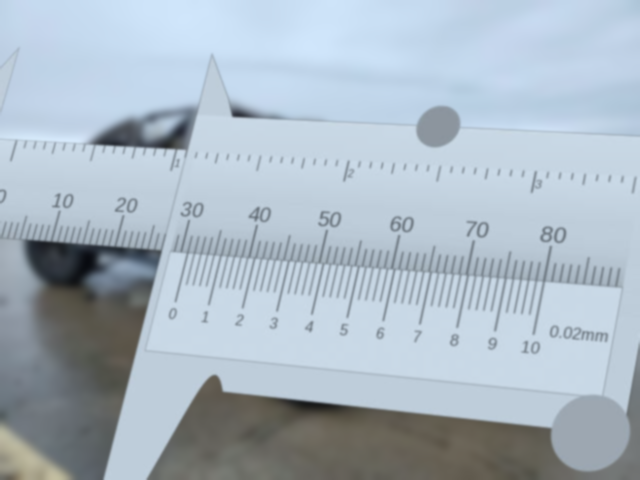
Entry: mm 31.0
